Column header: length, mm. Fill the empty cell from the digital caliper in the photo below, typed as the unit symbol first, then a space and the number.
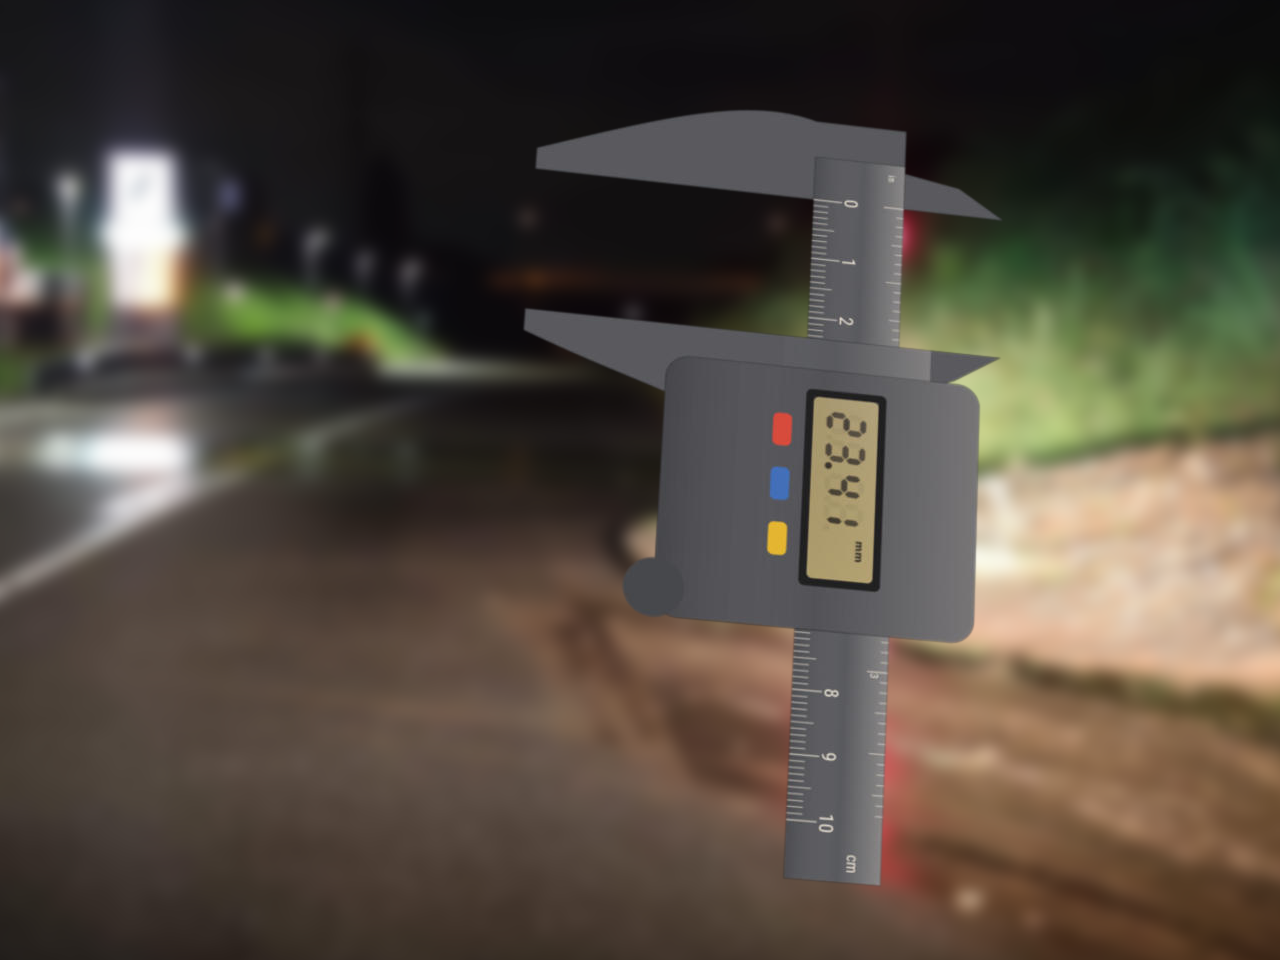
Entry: mm 23.41
